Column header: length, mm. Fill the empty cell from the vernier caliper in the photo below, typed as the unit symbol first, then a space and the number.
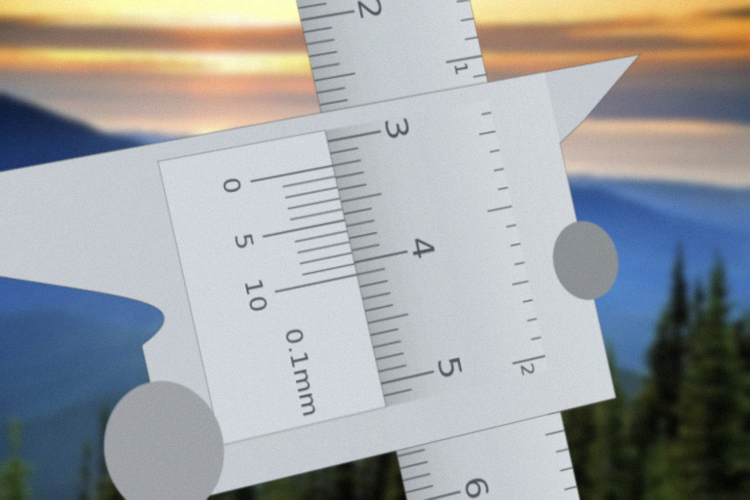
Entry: mm 32.0
